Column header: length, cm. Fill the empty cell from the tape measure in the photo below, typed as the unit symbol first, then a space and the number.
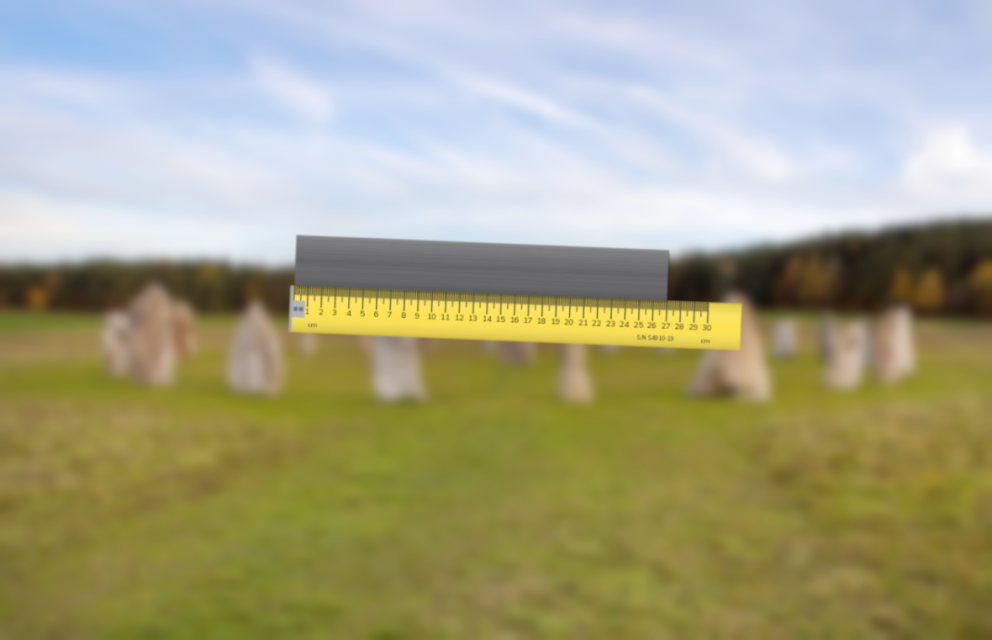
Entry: cm 27
